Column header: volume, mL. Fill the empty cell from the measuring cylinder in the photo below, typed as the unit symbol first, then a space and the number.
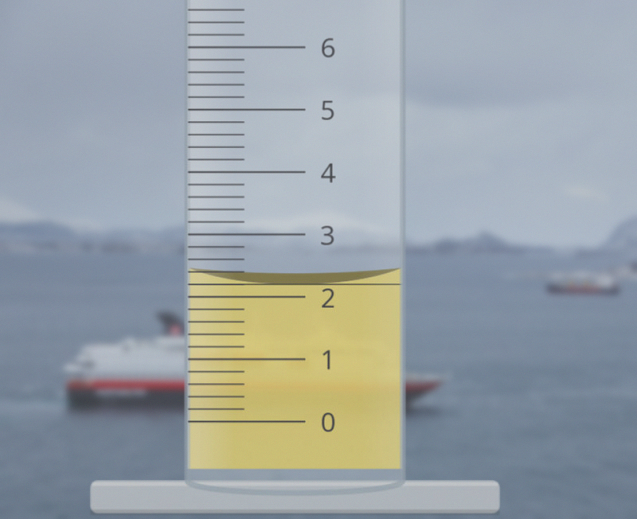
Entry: mL 2.2
